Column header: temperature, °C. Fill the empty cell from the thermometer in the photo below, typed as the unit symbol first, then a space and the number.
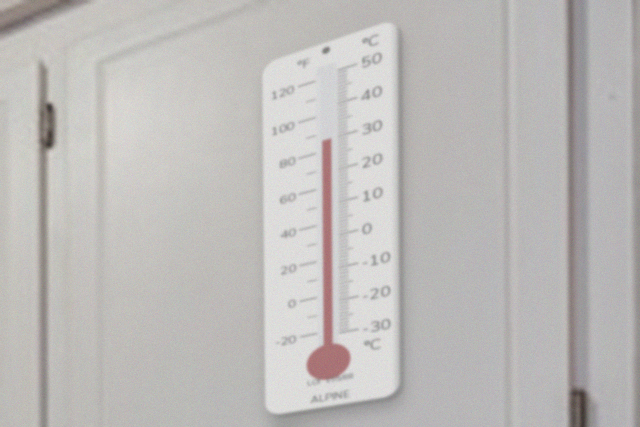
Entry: °C 30
